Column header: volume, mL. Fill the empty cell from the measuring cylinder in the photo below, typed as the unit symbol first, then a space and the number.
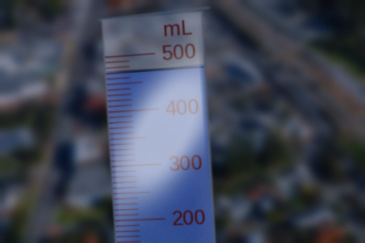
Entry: mL 470
